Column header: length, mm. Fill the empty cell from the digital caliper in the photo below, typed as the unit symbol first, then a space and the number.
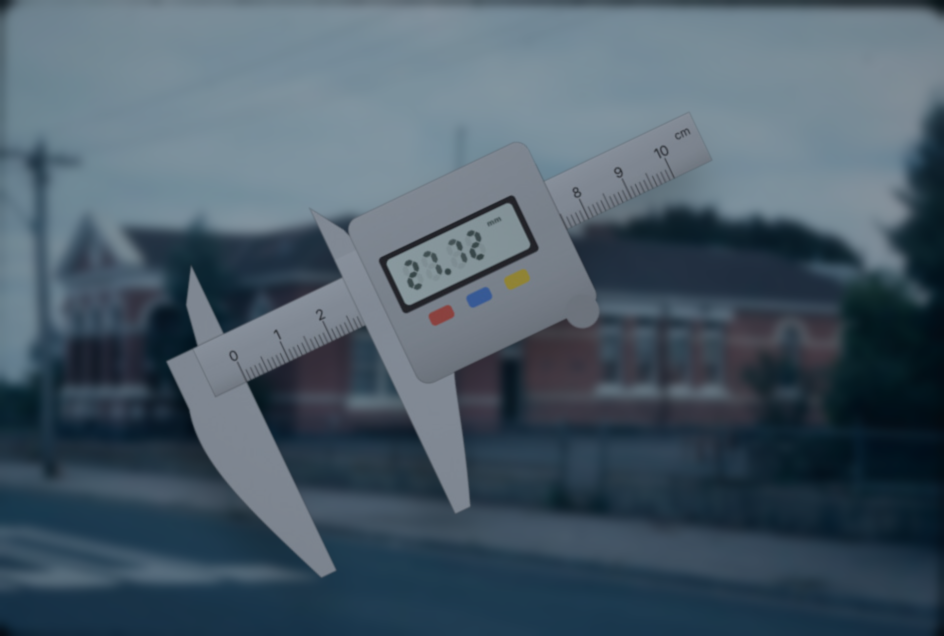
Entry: mm 27.72
